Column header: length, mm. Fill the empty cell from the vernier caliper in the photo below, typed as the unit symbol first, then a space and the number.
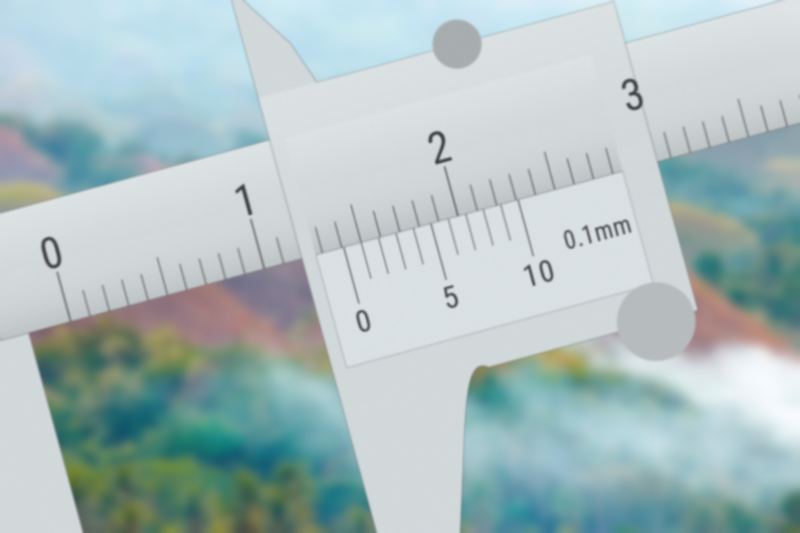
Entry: mm 14.1
